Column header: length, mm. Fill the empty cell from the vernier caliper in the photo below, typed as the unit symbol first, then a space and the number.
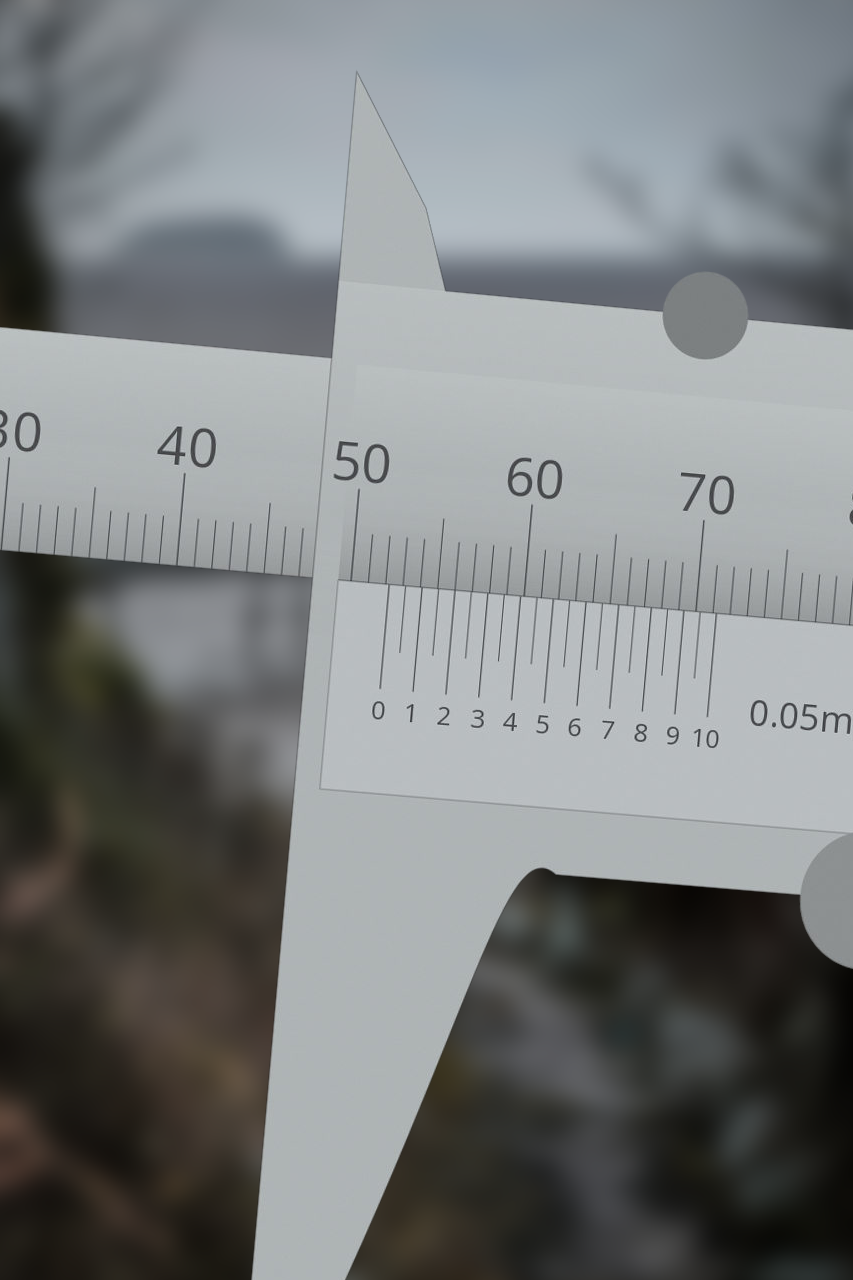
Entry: mm 52.2
